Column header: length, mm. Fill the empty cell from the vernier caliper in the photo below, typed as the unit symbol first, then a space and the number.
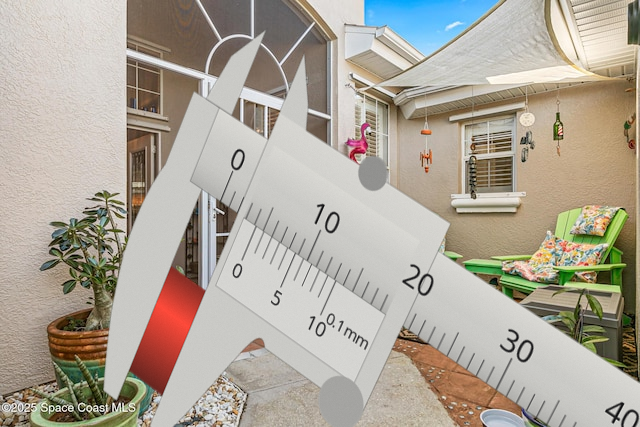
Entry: mm 4.2
